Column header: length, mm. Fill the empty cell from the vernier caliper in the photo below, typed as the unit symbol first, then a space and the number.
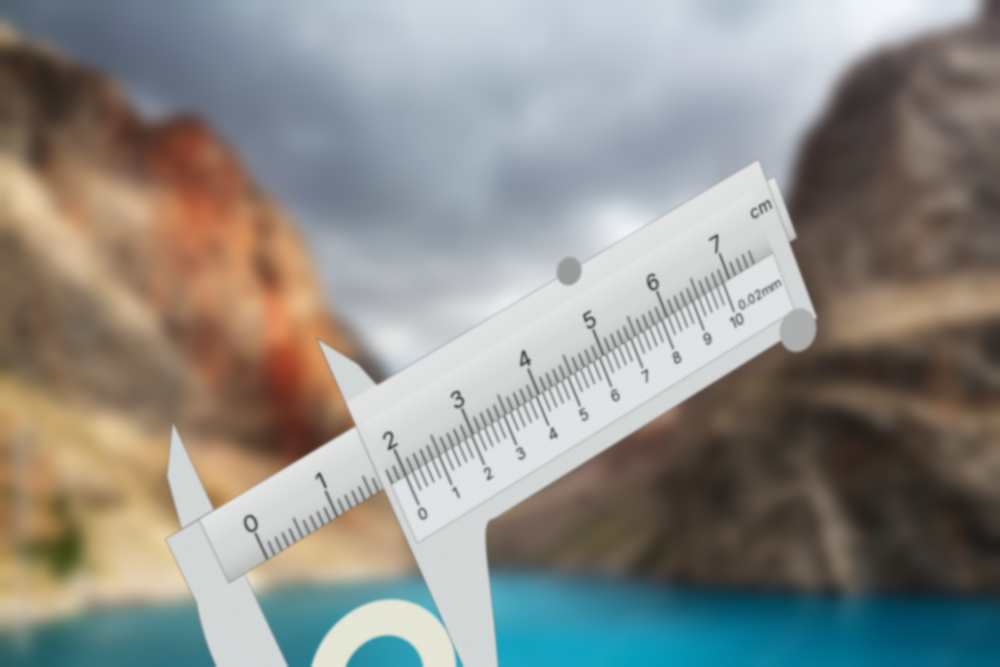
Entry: mm 20.0
